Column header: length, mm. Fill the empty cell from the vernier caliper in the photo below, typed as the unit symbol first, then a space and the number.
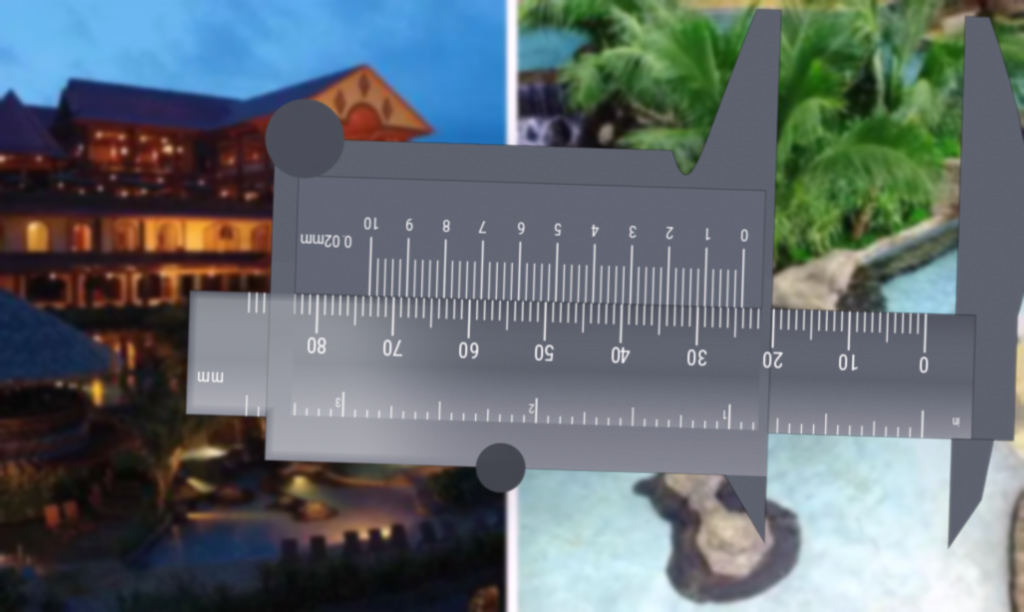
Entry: mm 24.2
